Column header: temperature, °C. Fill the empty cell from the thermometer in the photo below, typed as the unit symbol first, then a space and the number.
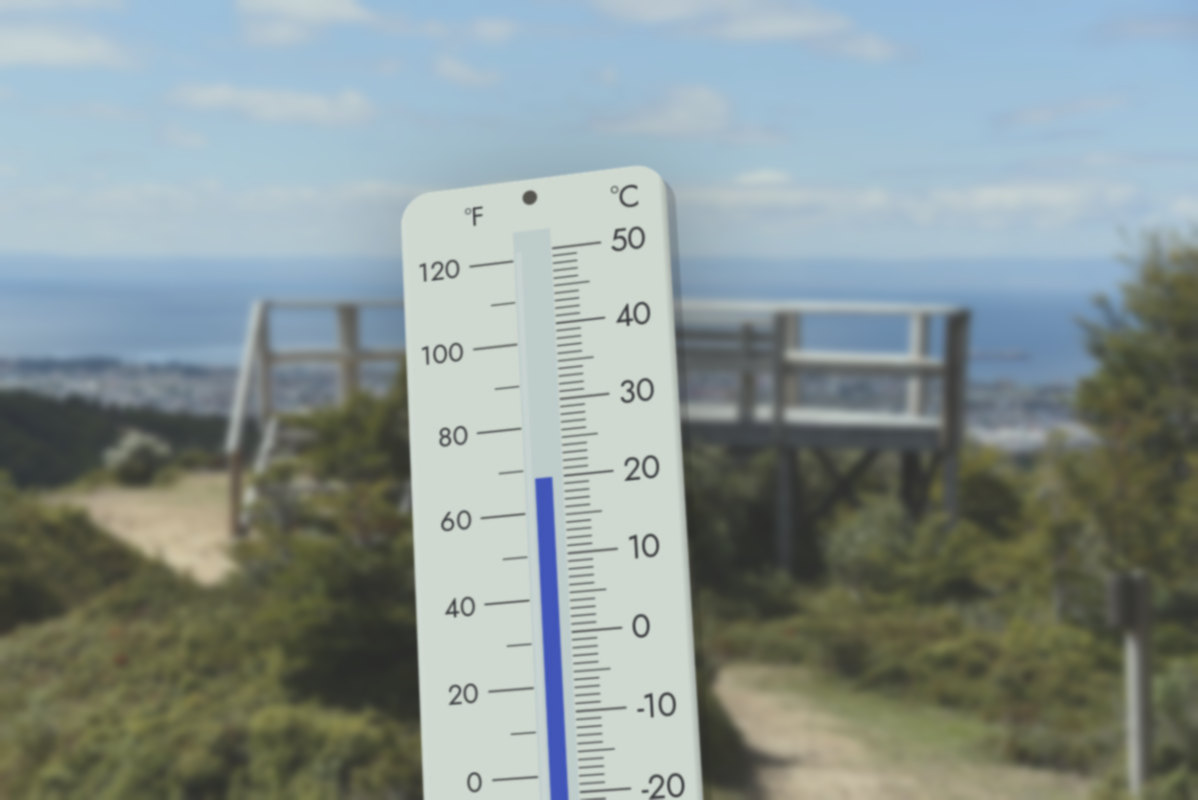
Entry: °C 20
